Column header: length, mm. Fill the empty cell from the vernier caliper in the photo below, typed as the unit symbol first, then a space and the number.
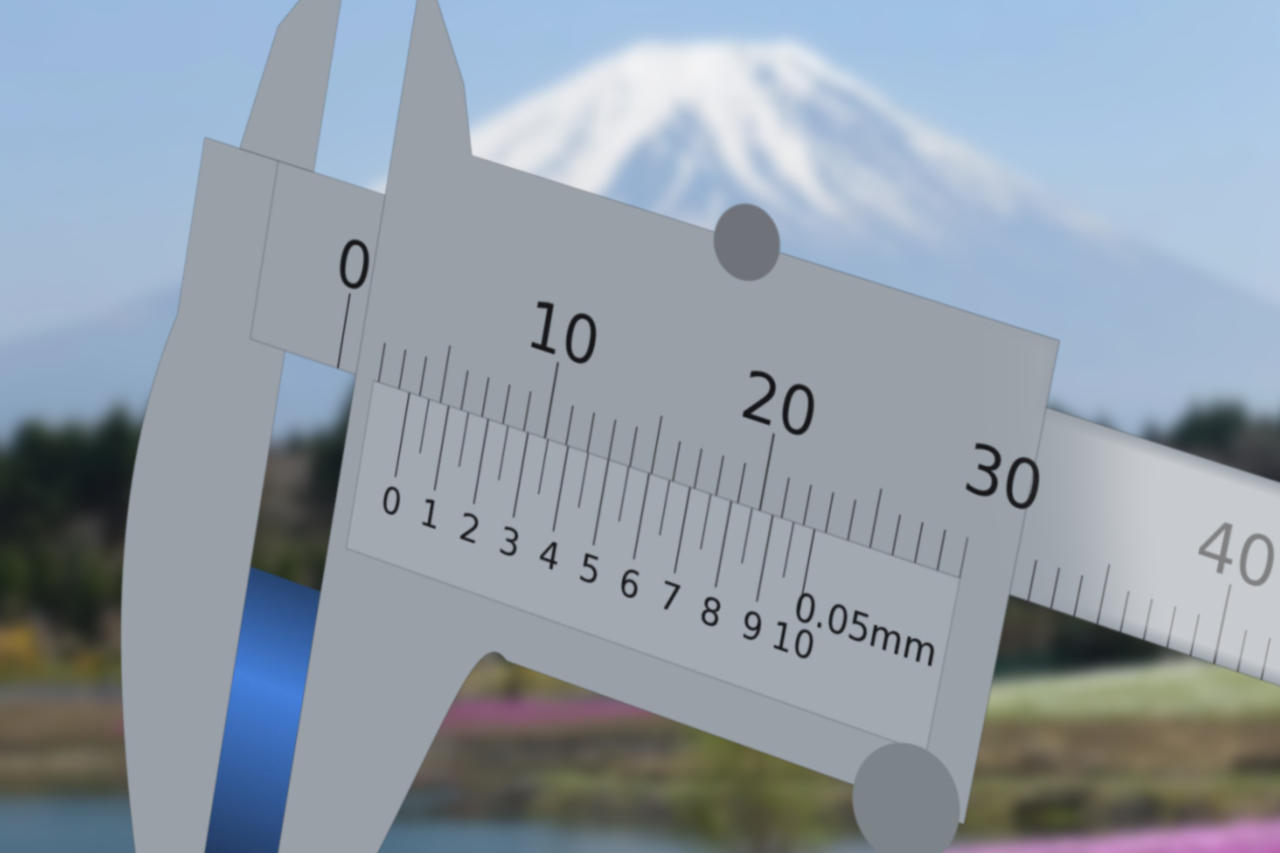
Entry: mm 3.5
